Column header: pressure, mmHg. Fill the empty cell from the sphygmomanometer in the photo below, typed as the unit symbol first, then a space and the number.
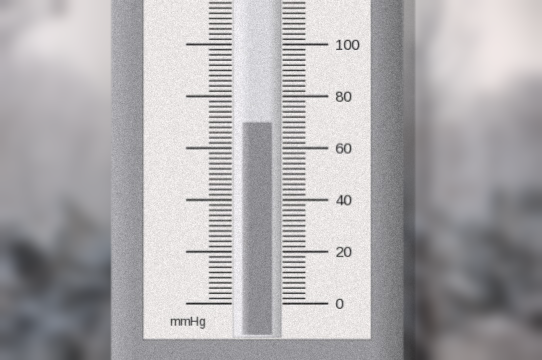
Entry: mmHg 70
